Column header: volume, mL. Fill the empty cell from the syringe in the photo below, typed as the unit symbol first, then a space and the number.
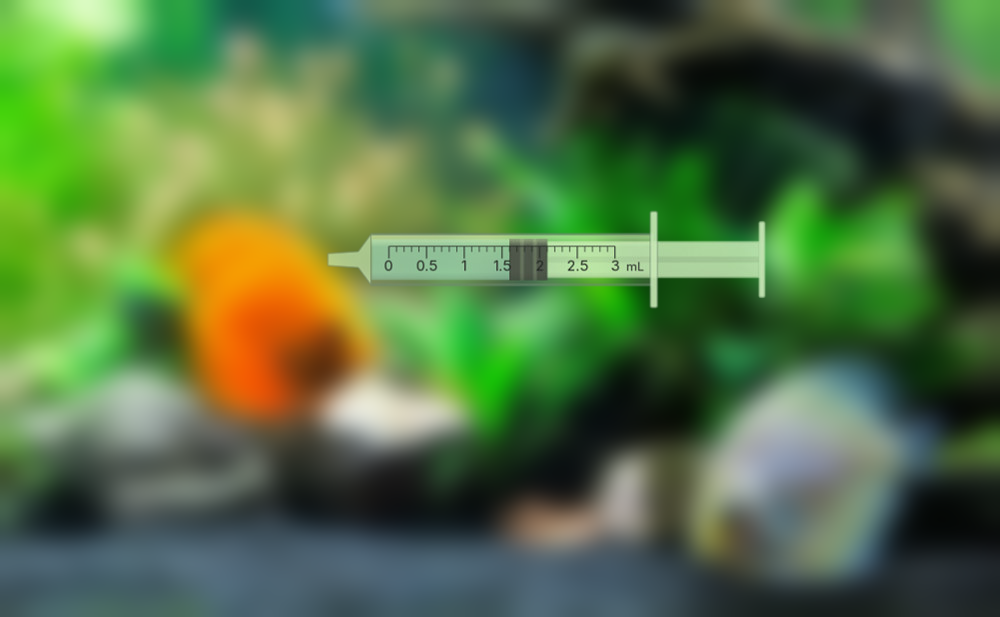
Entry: mL 1.6
